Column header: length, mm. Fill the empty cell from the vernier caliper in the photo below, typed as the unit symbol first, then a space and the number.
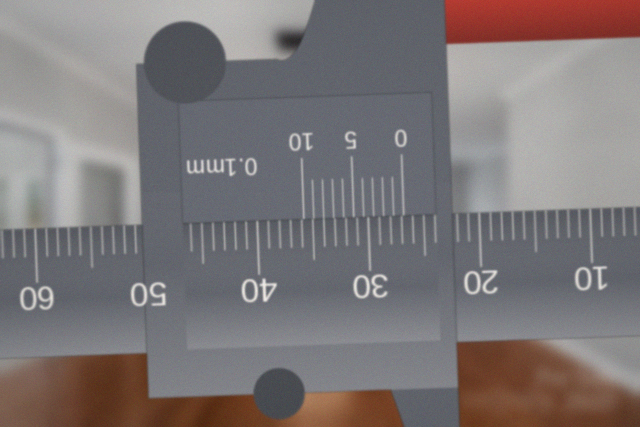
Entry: mm 26.8
